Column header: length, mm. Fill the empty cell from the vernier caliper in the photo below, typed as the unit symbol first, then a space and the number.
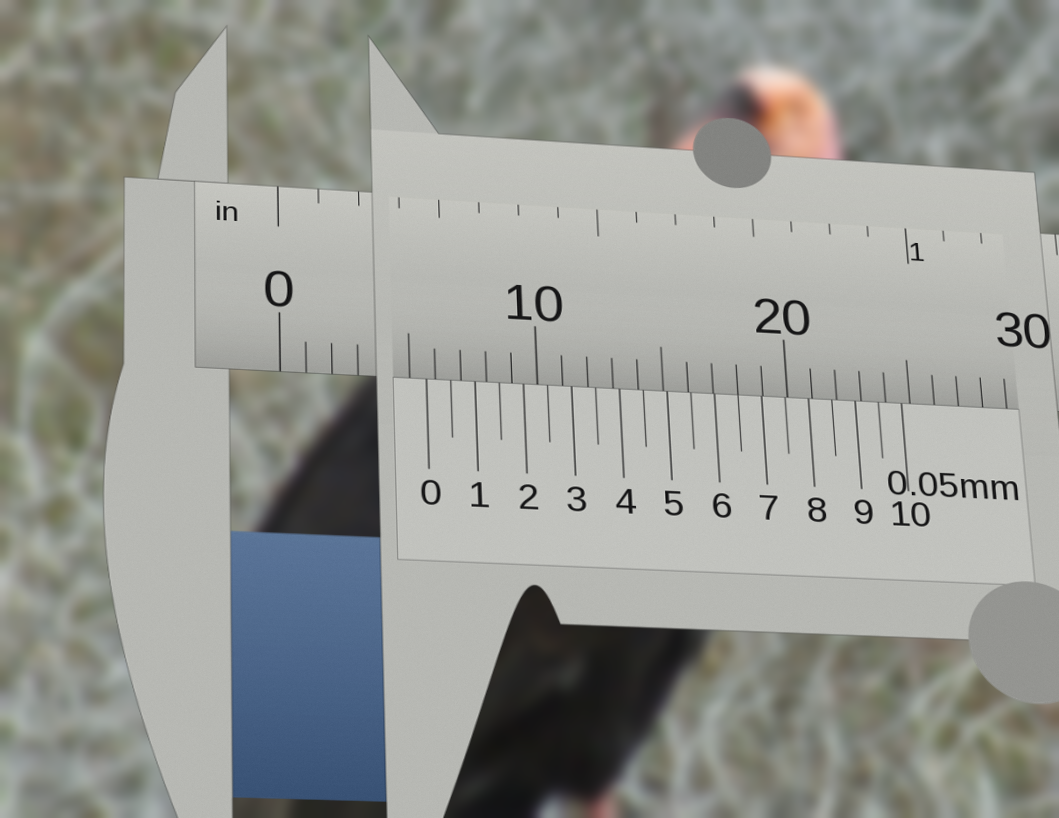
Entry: mm 5.65
